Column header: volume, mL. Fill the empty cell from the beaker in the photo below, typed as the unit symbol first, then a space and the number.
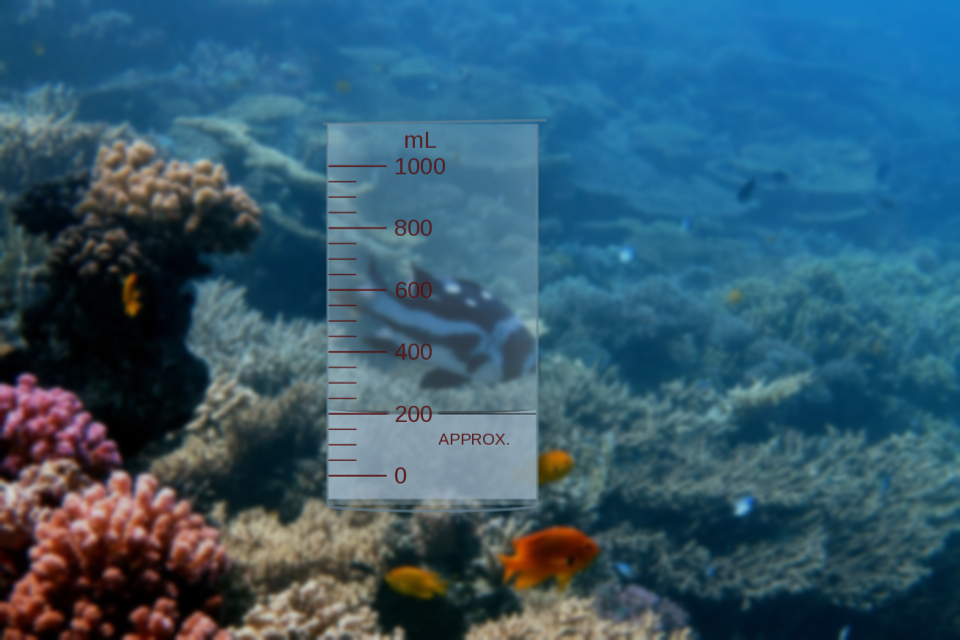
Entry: mL 200
